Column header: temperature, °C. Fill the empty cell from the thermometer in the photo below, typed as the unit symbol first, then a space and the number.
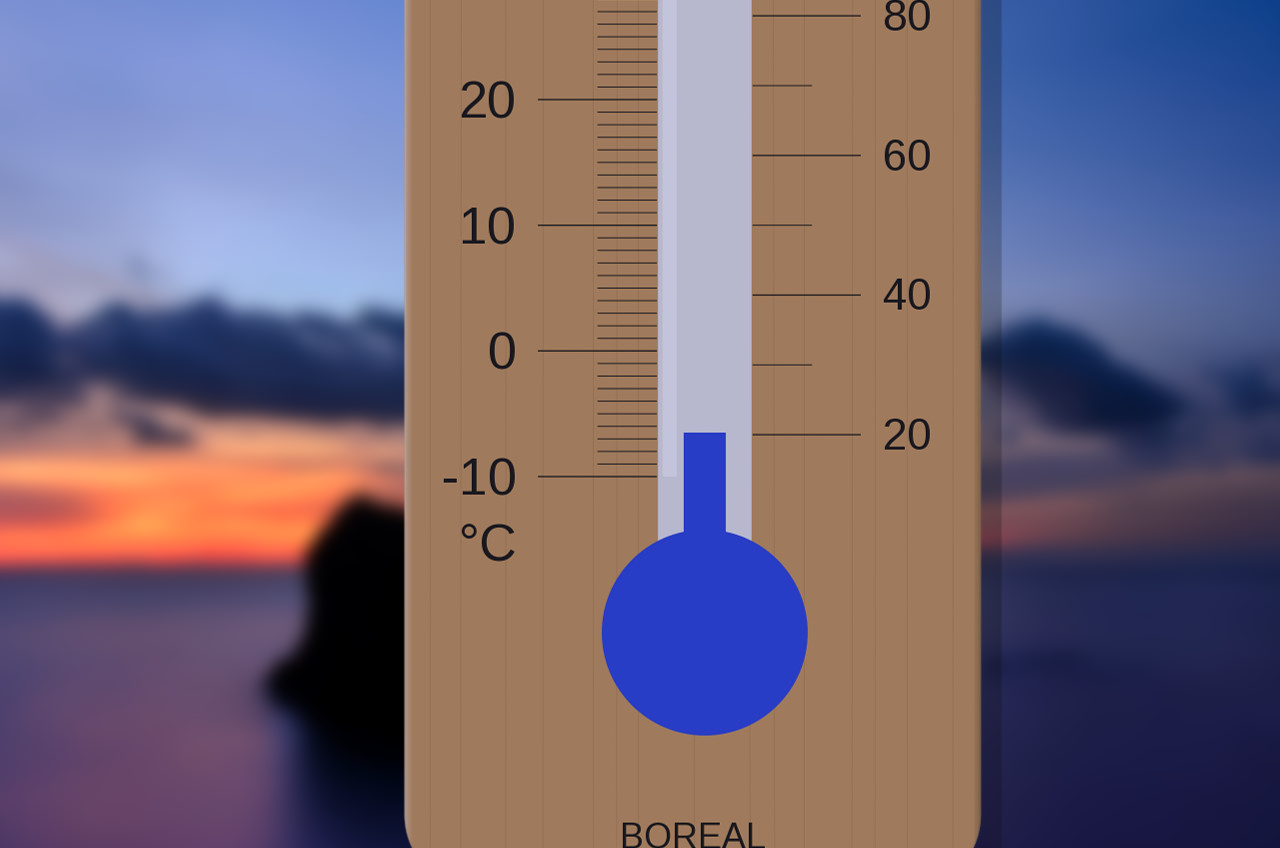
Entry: °C -6.5
